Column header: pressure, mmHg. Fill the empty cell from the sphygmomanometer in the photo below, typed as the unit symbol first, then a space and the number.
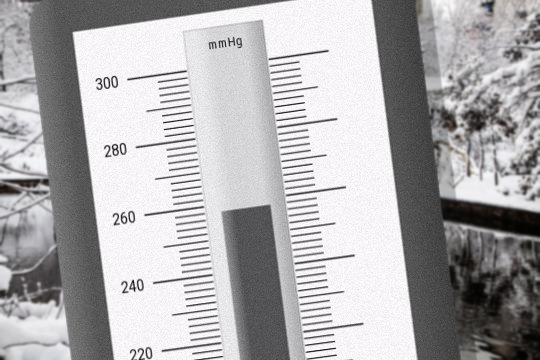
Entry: mmHg 258
